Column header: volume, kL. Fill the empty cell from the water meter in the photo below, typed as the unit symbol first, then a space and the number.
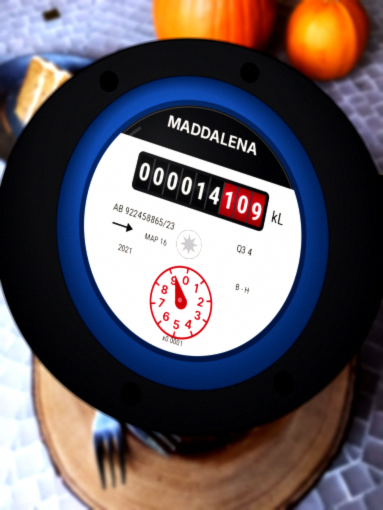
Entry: kL 14.1089
